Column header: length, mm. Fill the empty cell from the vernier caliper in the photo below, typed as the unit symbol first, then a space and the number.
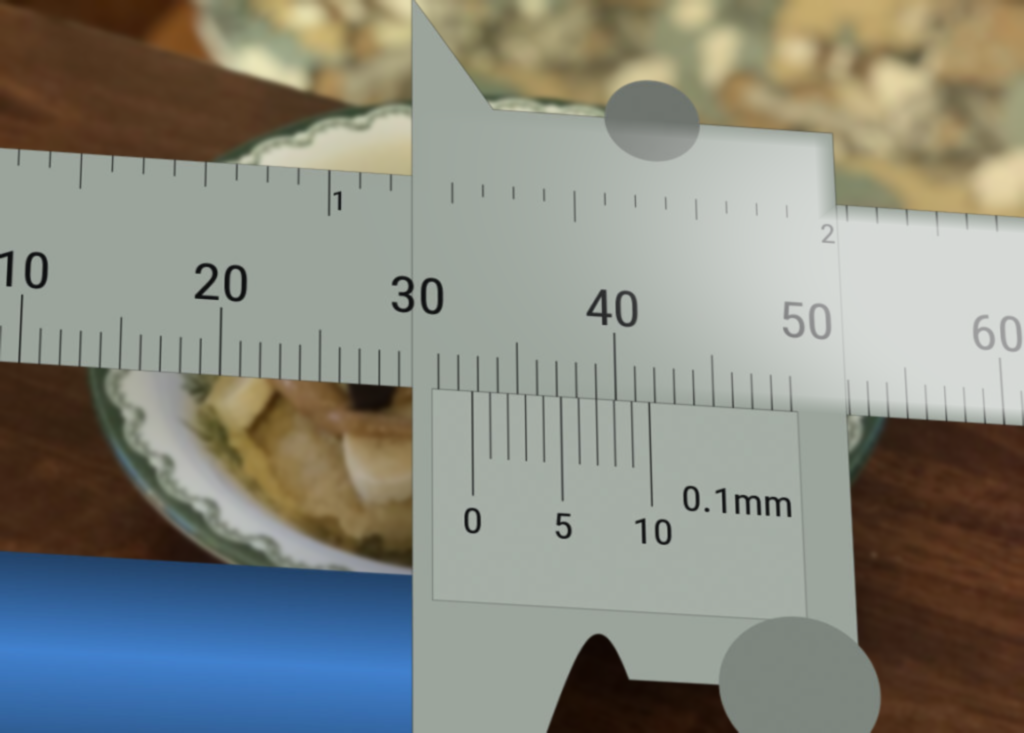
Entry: mm 32.7
